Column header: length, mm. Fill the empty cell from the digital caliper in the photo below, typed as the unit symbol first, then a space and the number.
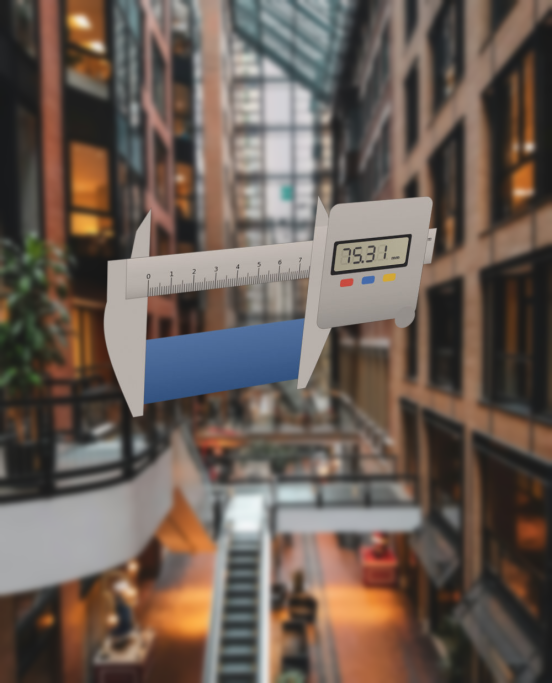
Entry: mm 75.31
